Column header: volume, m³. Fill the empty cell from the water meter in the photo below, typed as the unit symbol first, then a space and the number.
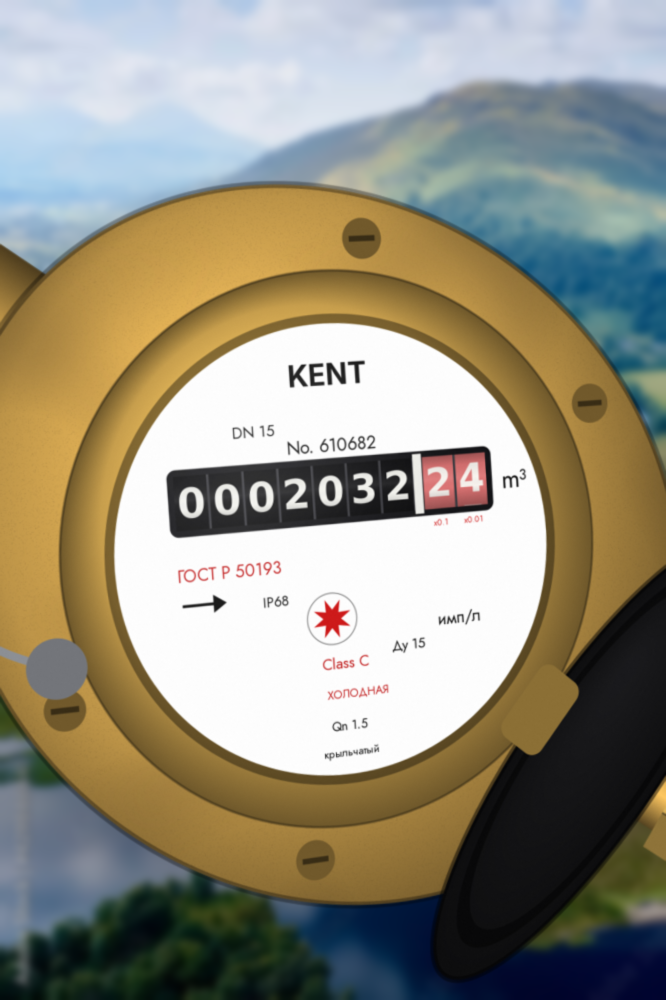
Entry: m³ 2032.24
